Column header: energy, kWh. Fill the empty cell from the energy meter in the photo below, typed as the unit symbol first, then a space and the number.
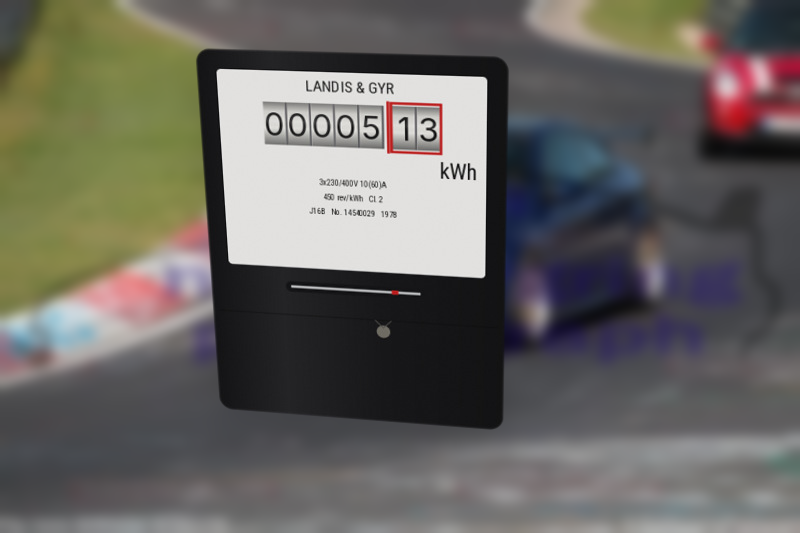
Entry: kWh 5.13
